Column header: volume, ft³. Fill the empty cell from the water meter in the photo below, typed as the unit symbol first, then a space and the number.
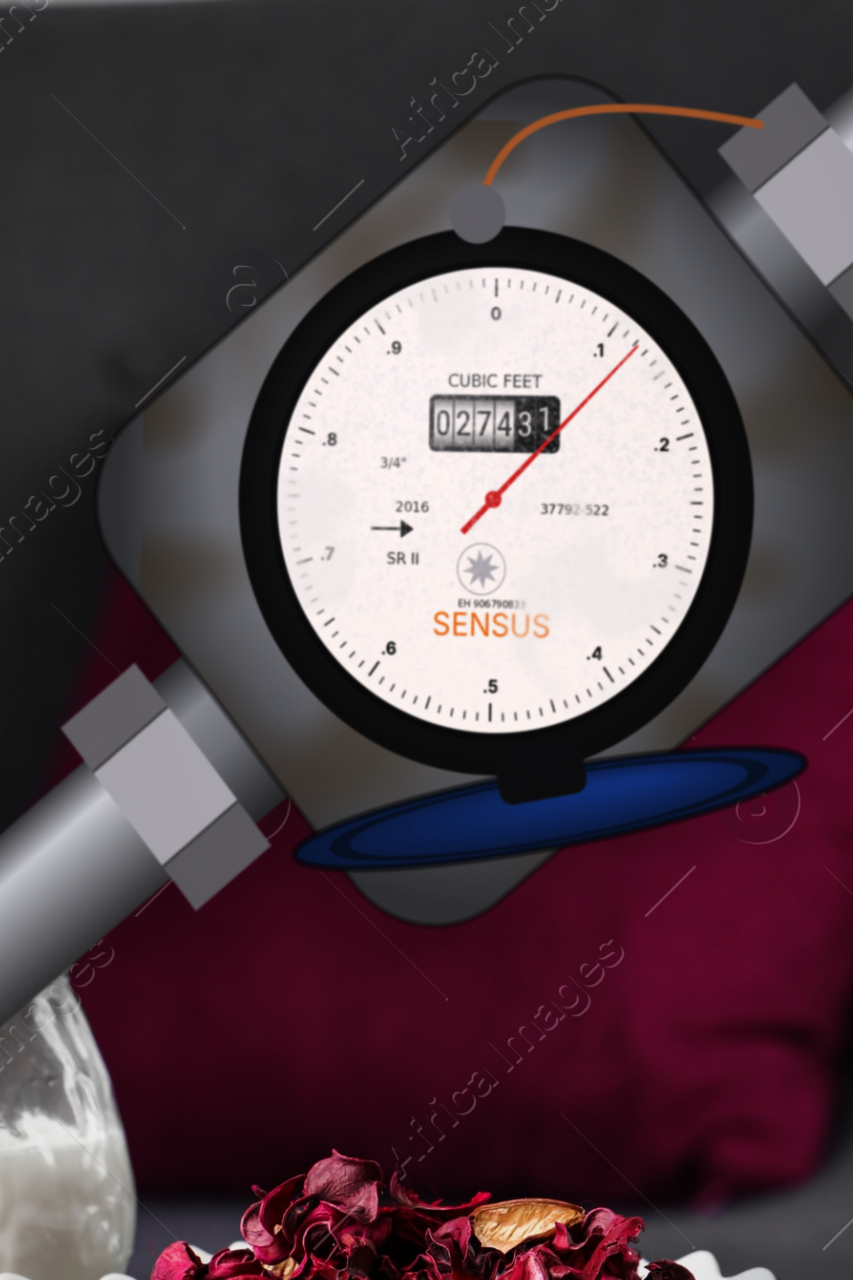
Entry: ft³ 27431.12
